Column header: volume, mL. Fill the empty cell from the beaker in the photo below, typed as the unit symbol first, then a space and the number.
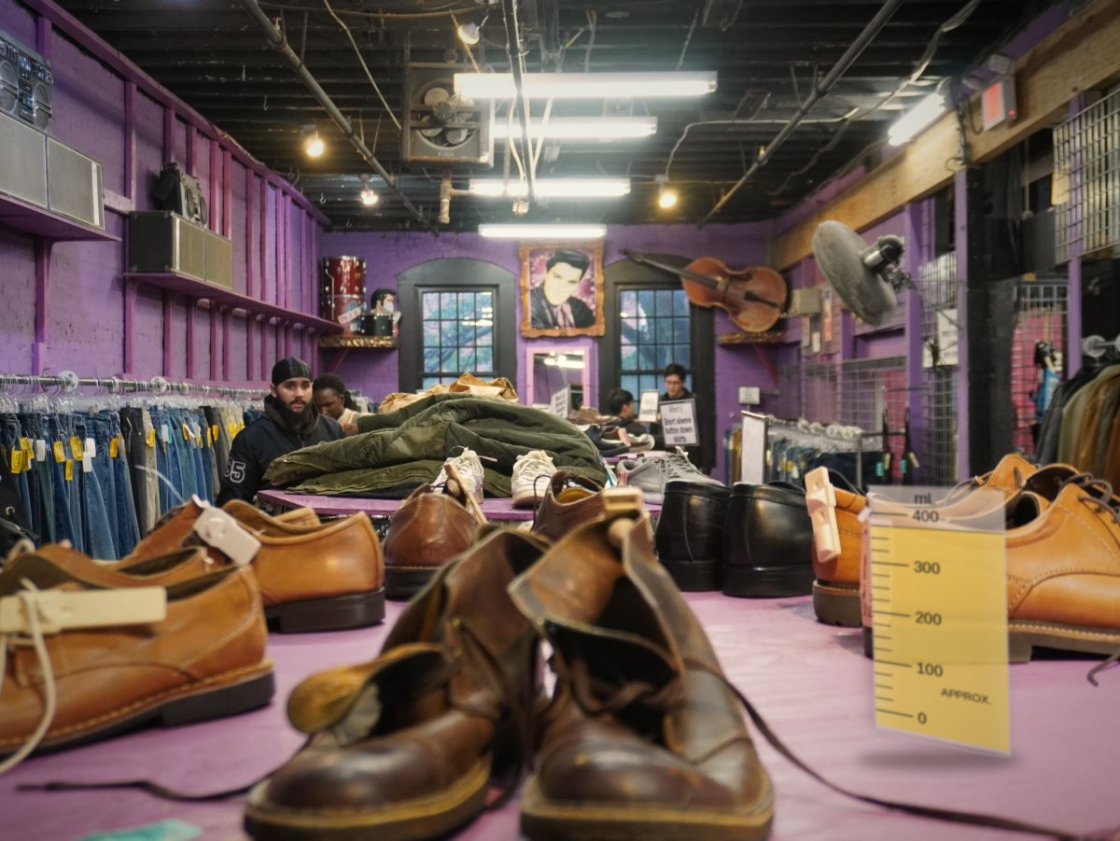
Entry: mL 375
